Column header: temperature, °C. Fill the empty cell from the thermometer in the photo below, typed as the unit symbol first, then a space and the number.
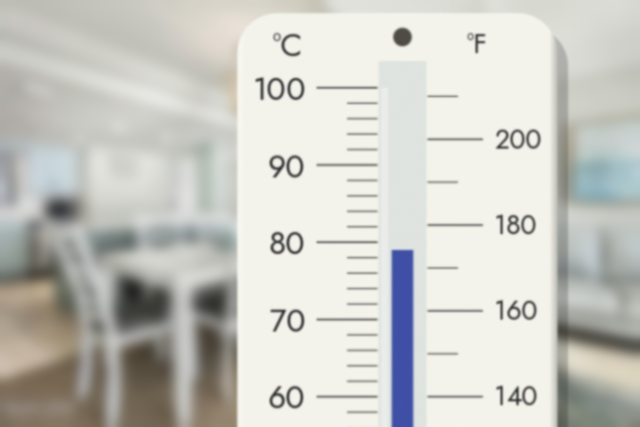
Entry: °C 79
